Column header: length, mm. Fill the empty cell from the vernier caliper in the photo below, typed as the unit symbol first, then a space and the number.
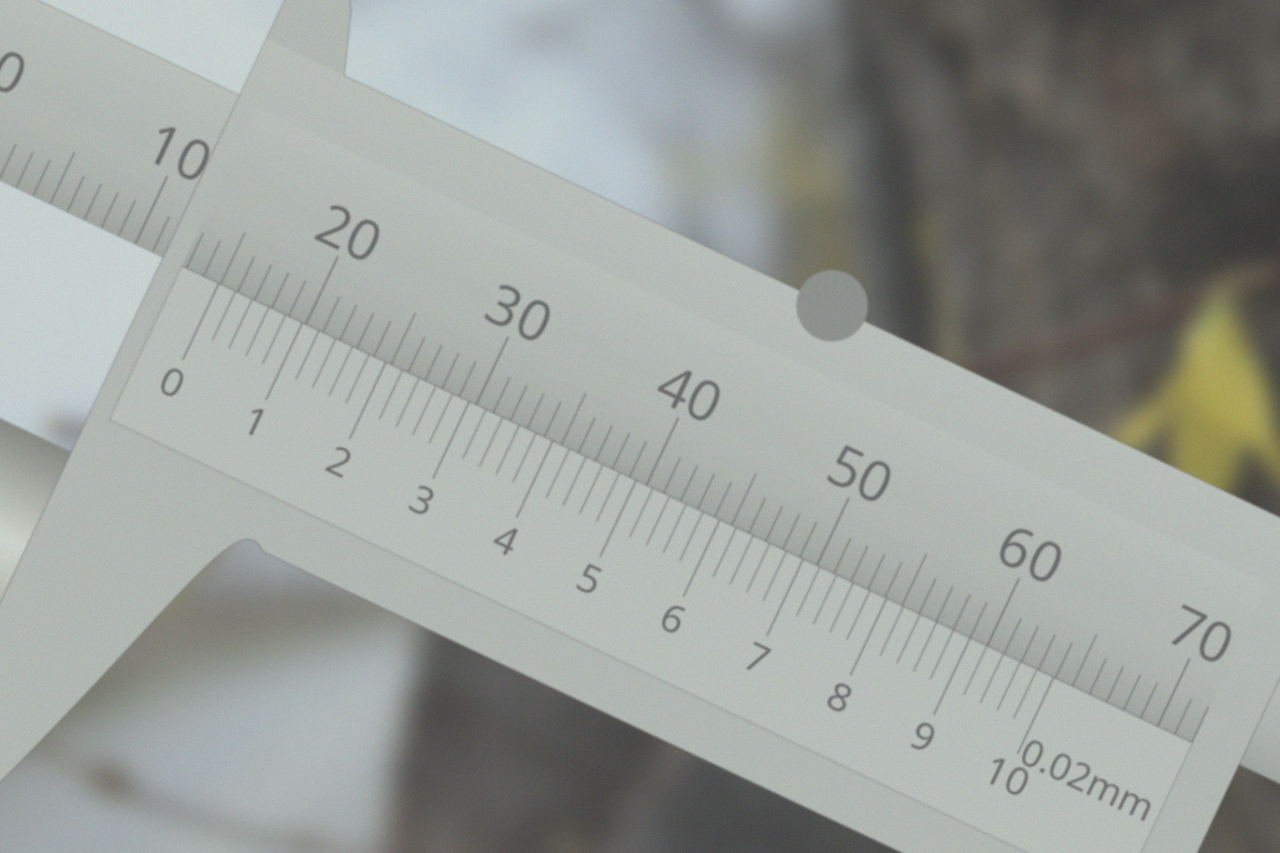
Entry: mm 14.9
